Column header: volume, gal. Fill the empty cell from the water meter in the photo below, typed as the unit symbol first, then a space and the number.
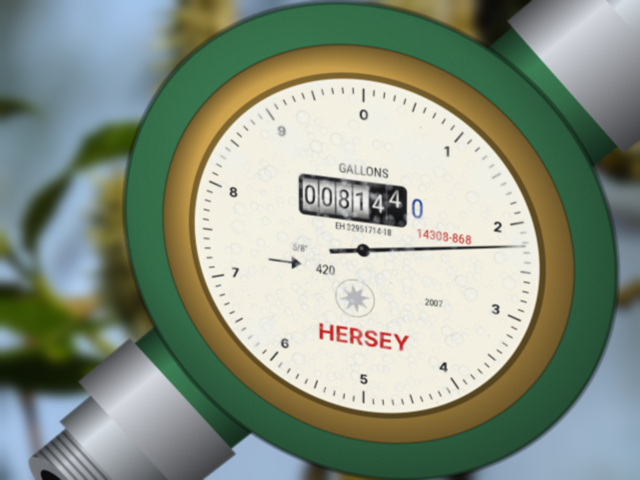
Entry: gal 81442.2
